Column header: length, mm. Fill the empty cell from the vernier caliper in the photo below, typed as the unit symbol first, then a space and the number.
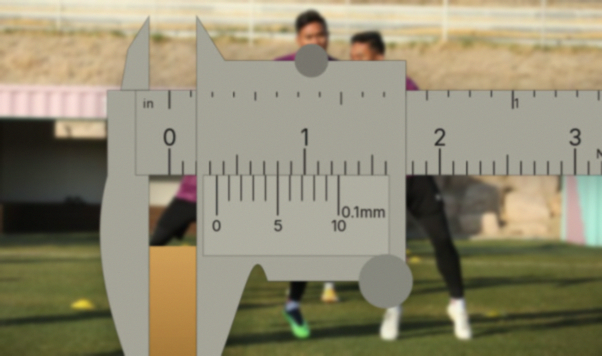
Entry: mm 3.5
